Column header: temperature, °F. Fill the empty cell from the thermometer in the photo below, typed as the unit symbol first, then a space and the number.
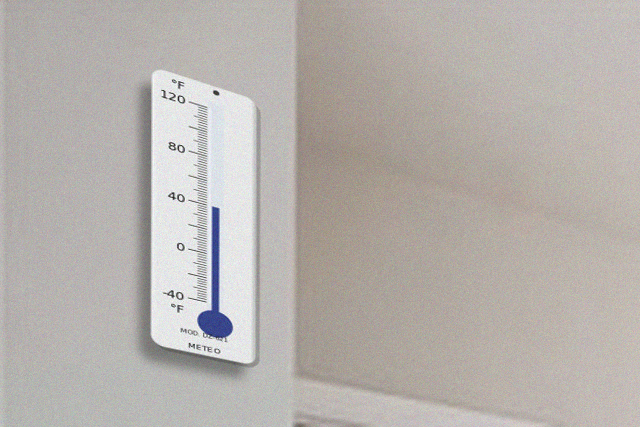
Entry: °F 40
